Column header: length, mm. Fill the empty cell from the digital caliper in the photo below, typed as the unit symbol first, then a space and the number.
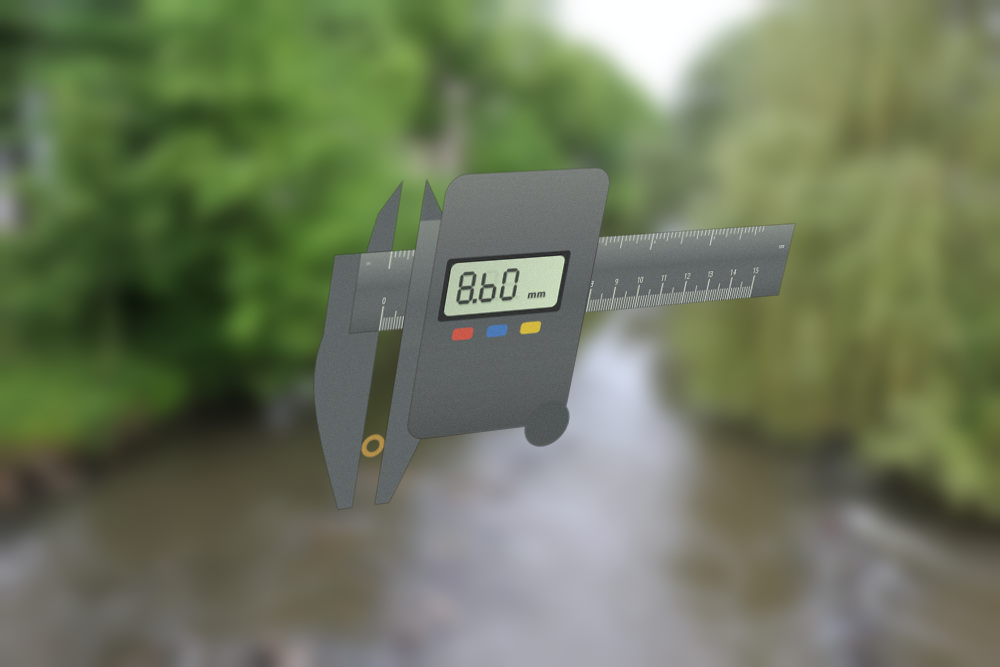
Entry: mm 8.60
